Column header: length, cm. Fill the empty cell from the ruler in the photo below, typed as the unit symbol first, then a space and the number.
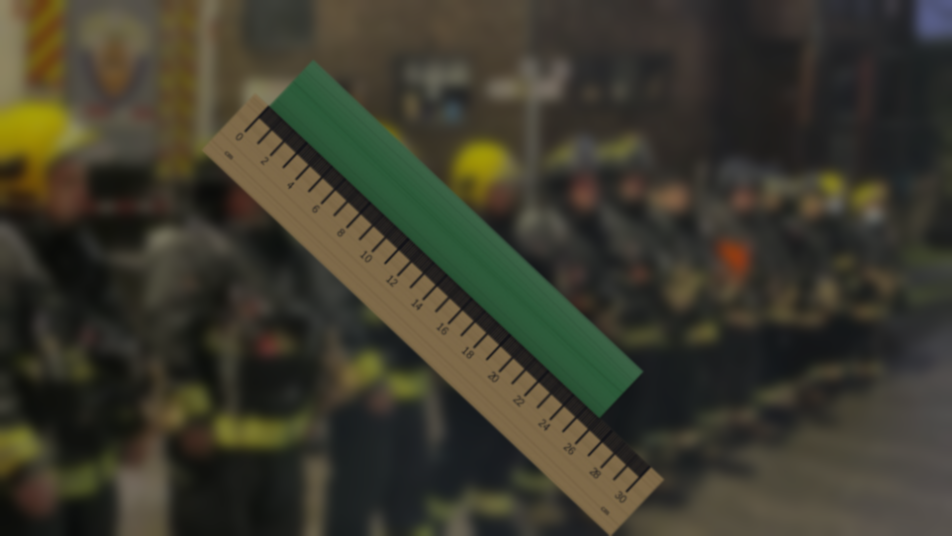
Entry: cm 26
